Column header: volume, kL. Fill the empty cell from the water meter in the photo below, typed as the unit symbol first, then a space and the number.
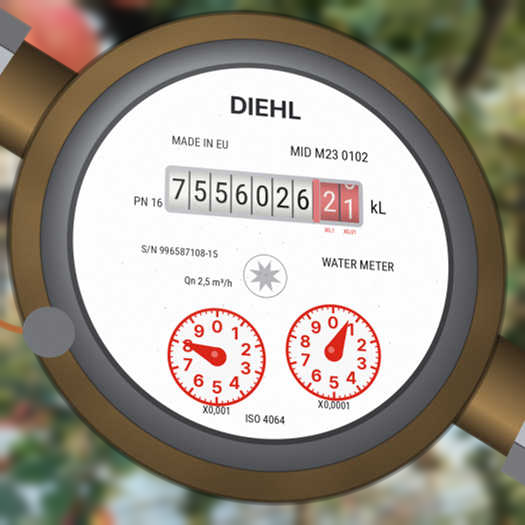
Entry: kL 7556026.2080
